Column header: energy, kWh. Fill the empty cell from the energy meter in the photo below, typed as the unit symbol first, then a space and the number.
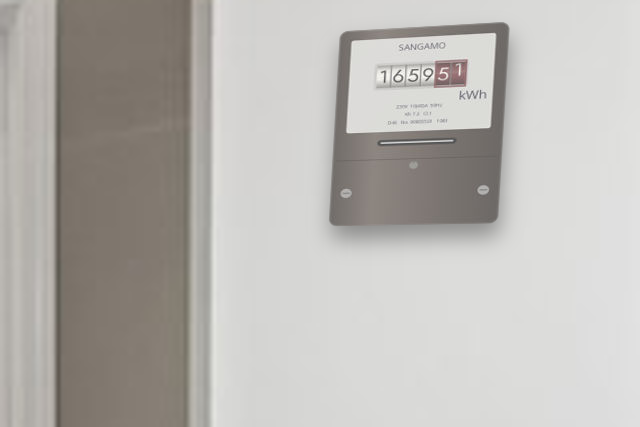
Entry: kWh 1659.51
